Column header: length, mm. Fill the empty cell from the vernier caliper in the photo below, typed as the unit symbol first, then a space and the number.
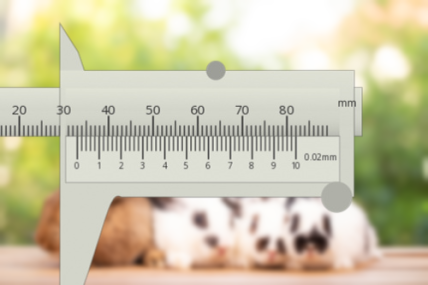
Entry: mm 33.0
